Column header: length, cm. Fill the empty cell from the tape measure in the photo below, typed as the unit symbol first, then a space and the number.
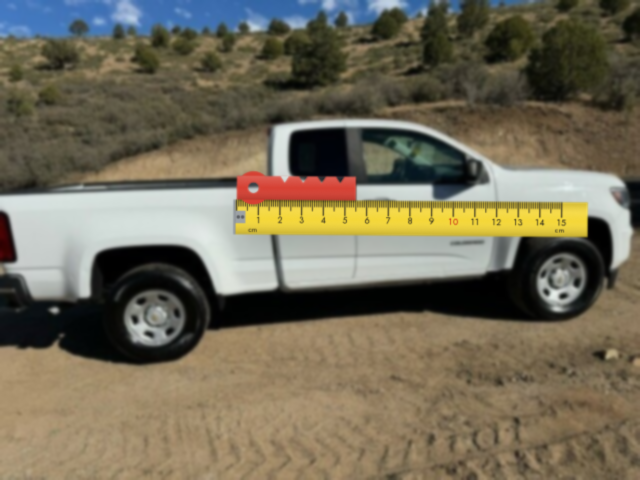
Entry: cm 5.5
